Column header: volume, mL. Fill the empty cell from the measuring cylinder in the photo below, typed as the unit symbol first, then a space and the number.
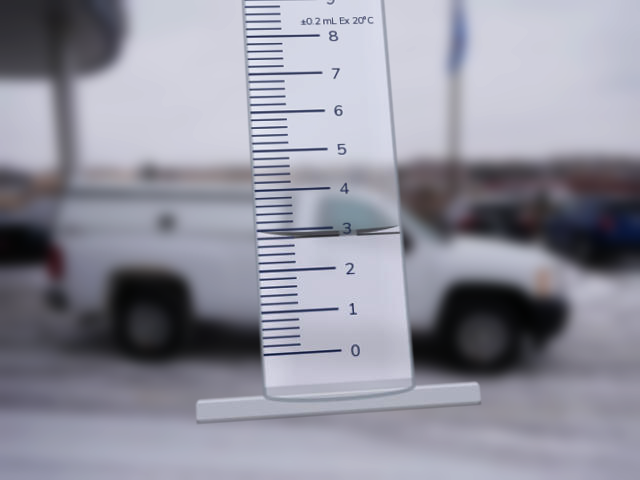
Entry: mL 2.8
